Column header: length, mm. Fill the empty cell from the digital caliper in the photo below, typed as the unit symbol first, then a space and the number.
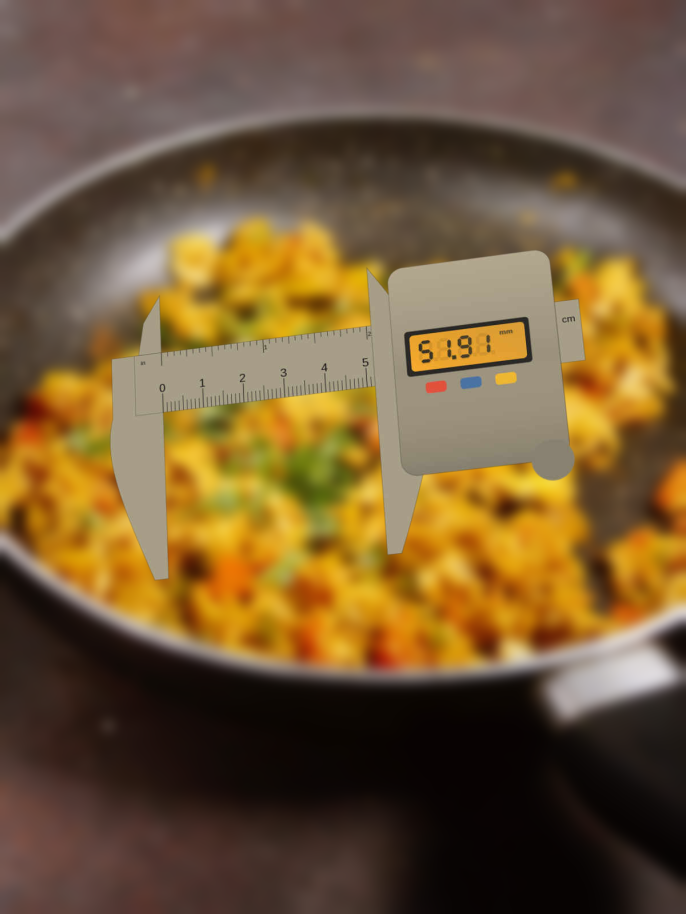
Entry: mm 51.91
